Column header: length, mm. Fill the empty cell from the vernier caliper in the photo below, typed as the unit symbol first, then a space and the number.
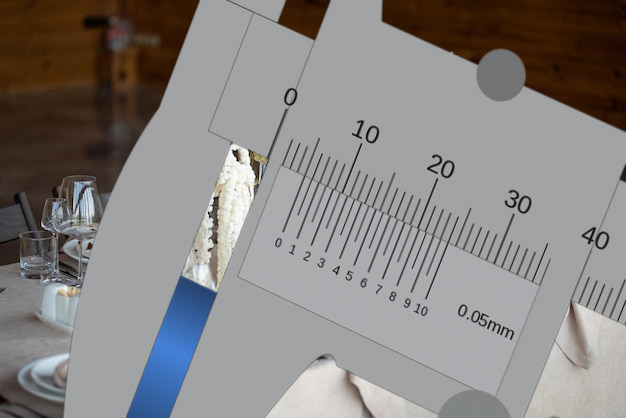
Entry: mm 5.0
